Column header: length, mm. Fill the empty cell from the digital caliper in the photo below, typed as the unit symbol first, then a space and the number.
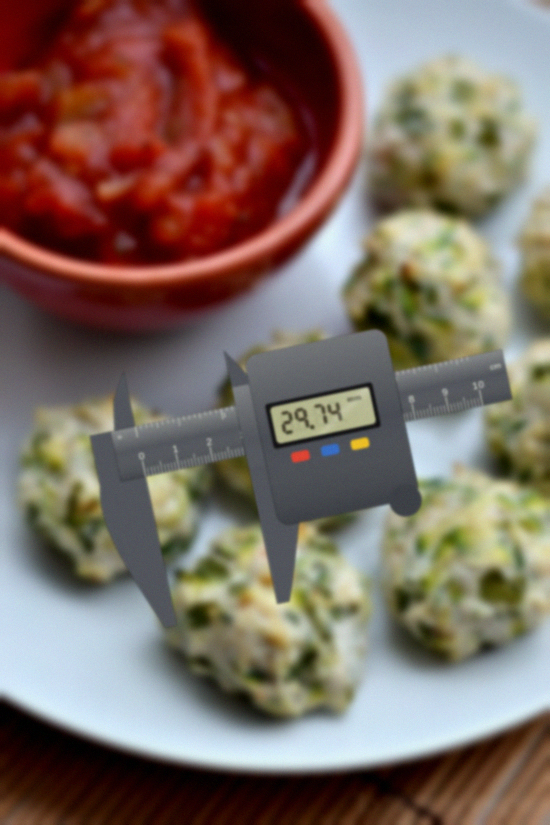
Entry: mm 29.74
